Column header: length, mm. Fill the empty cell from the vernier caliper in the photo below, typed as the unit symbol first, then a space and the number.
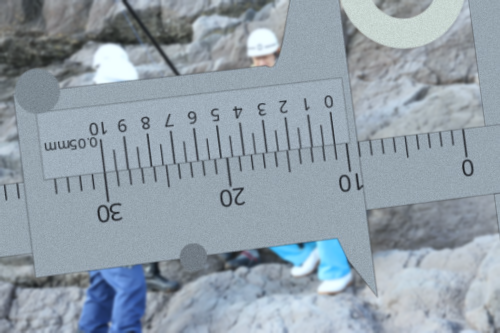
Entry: mm 11.0
